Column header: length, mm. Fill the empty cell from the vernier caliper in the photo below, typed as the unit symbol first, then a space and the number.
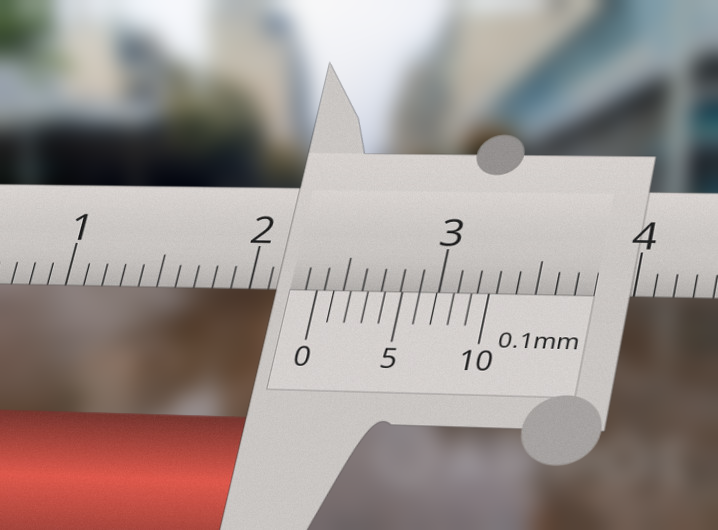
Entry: mm 23.6
